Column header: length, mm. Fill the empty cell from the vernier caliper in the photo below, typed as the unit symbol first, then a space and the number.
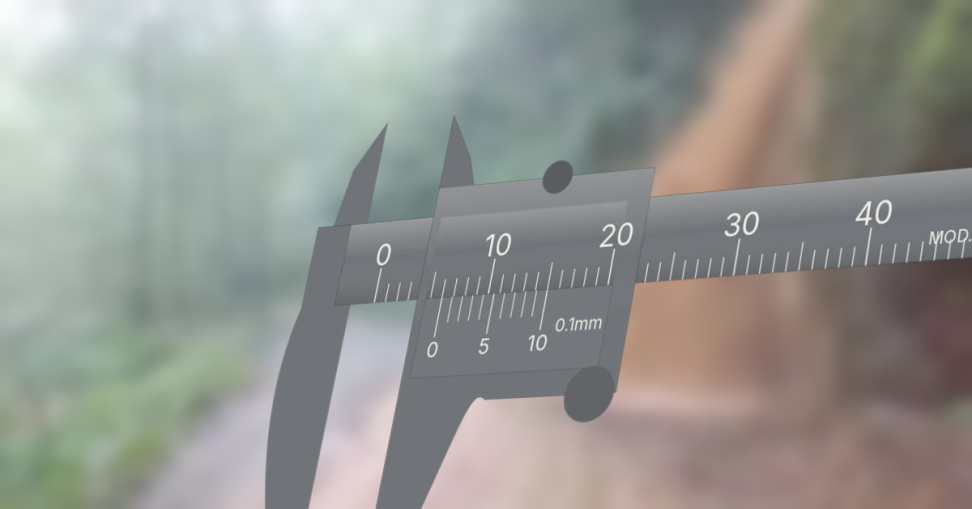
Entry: mm 6.0
